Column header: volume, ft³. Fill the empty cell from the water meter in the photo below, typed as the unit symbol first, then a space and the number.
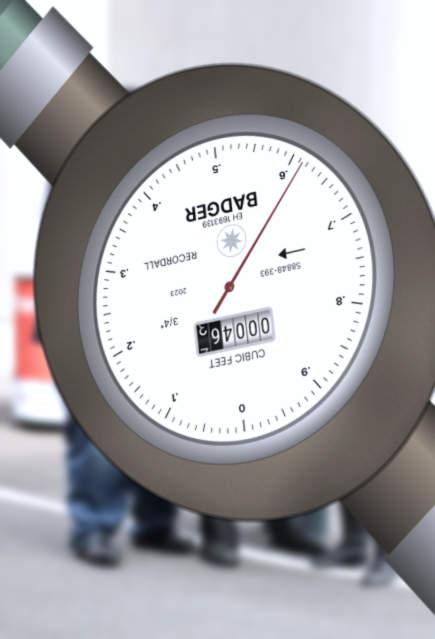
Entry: ft³ 462.61
